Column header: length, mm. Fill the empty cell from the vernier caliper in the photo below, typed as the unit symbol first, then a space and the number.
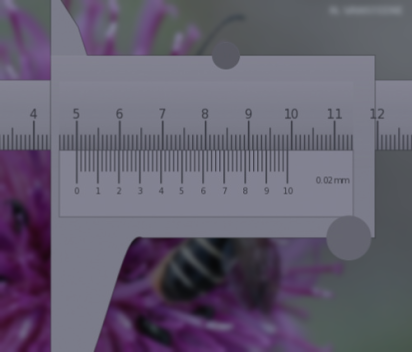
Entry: mm 50.0
